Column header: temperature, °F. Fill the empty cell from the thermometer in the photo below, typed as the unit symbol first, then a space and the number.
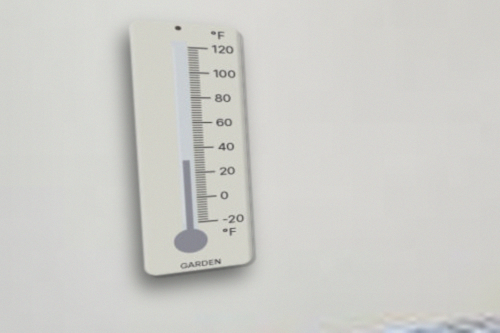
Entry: °F 30
